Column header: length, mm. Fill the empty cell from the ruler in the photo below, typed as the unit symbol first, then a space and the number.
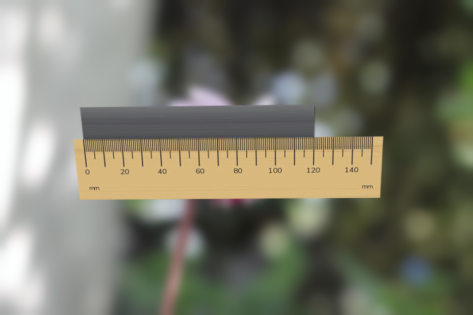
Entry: mm 120
